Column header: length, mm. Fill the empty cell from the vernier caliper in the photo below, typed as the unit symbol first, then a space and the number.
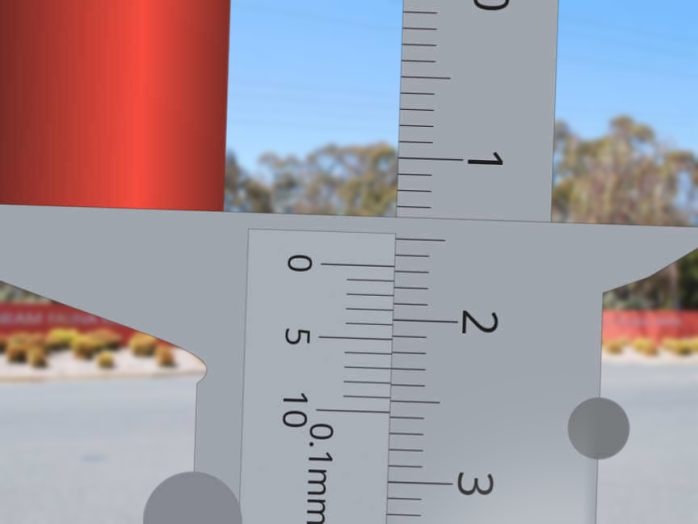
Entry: mm 16.7
